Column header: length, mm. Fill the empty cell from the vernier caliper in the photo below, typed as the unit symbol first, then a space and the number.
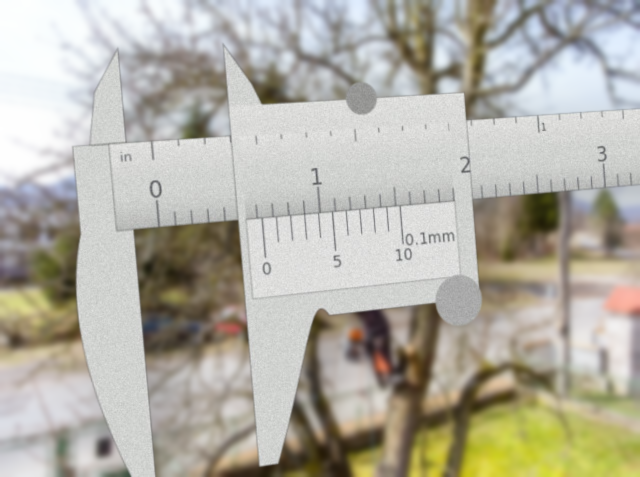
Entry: mm 6.3
